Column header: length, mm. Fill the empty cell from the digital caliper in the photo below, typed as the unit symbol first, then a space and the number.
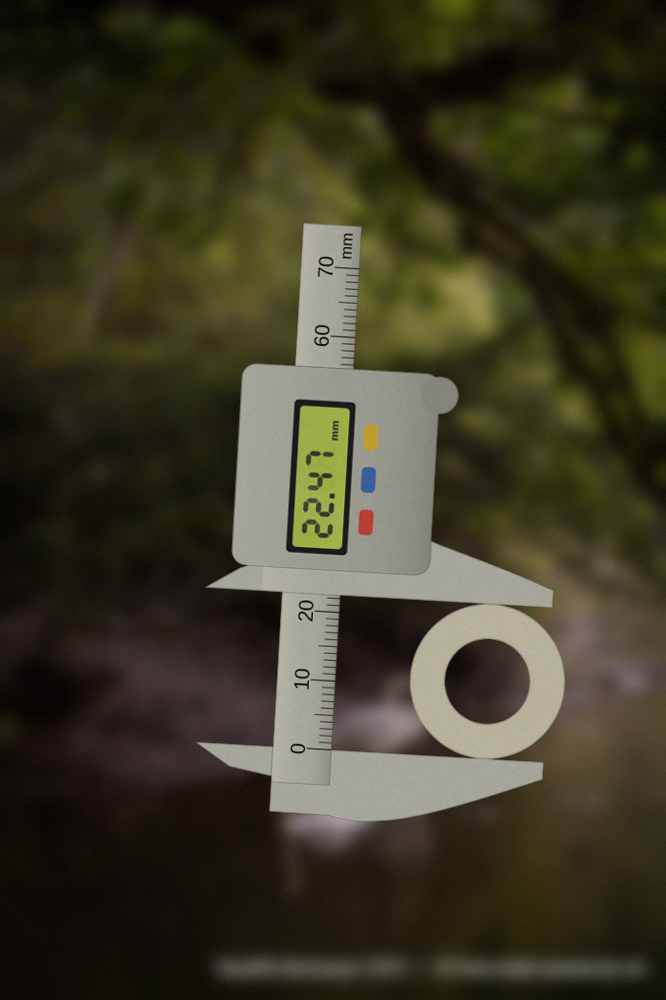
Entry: mm 22.47
